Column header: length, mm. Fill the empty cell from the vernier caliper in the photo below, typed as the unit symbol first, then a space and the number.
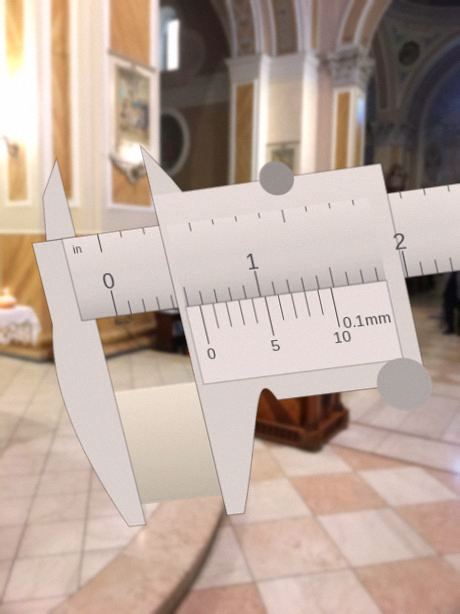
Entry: mm 5.8
